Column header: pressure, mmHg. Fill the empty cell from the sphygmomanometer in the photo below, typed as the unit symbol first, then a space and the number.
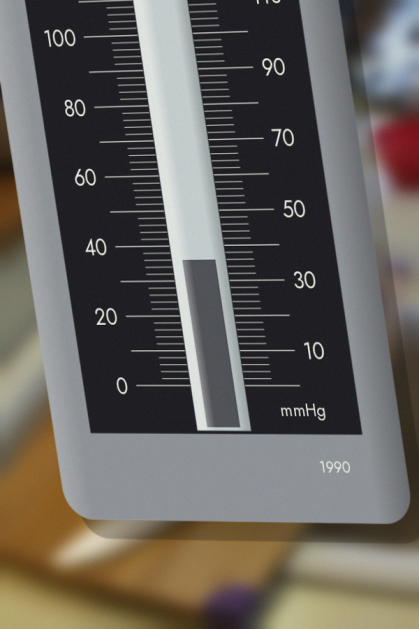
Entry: mmHg 36
